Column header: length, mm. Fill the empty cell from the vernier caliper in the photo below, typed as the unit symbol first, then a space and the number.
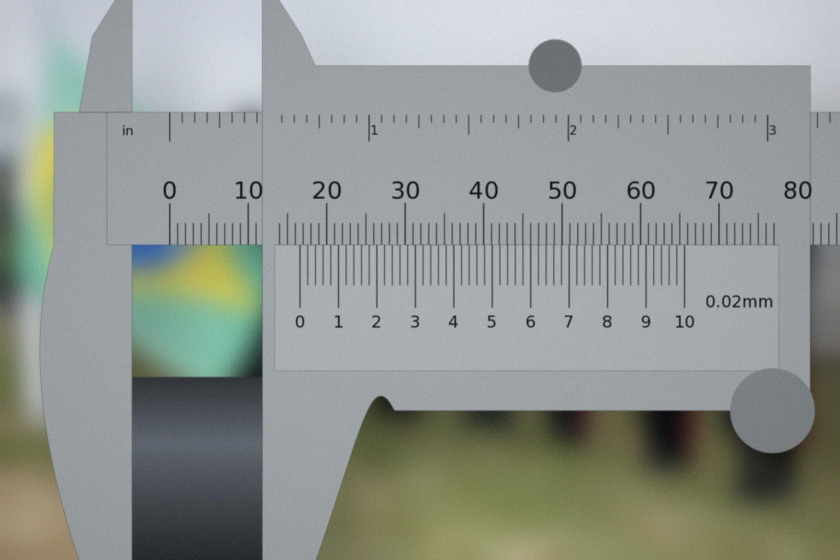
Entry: mm 16.6
